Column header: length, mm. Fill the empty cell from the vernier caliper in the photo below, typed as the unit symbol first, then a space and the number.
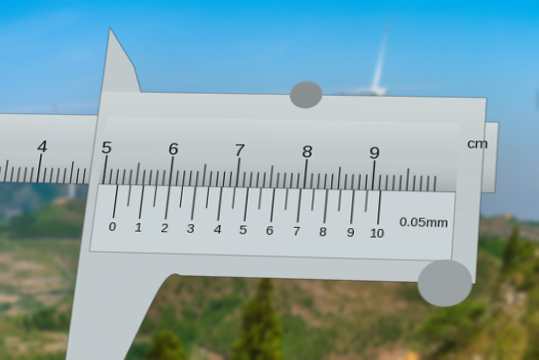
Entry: mm 52.2
